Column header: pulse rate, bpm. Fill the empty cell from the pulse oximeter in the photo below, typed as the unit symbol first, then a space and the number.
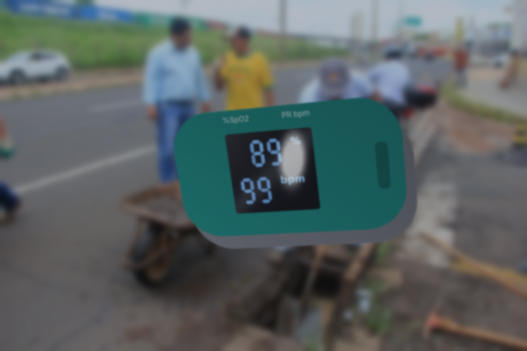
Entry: bpm 99
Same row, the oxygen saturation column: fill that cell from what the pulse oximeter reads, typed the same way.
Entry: % 89
